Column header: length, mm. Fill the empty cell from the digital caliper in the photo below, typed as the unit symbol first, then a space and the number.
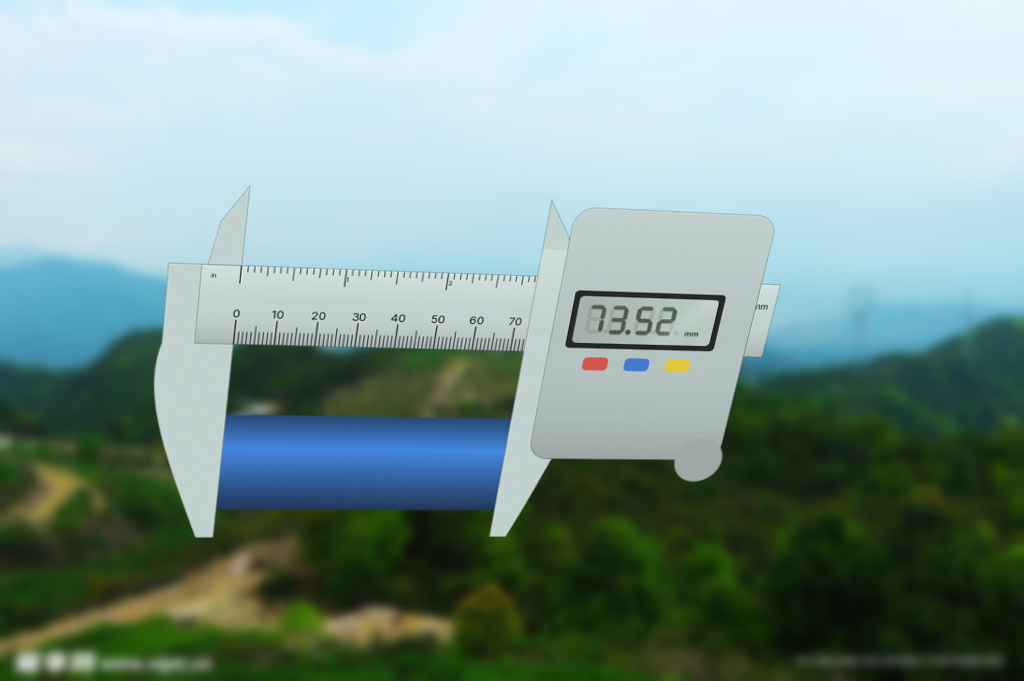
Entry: mm 73.52
